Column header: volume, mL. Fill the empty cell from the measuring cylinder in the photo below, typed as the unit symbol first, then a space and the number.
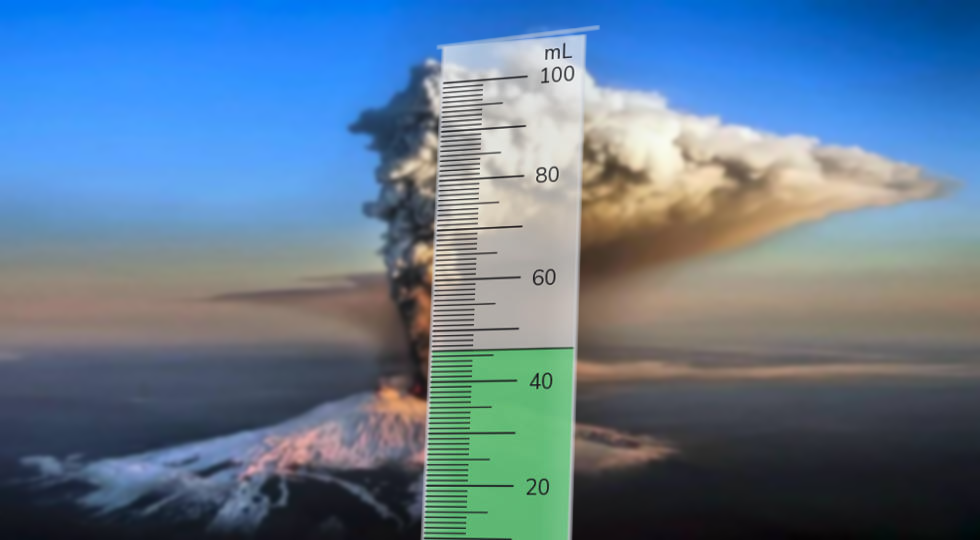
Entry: mL 46
